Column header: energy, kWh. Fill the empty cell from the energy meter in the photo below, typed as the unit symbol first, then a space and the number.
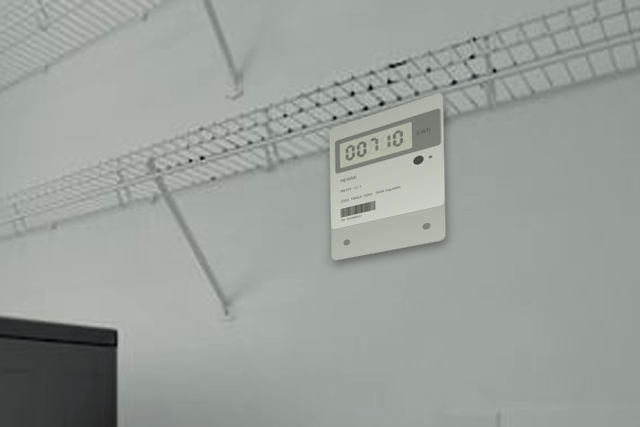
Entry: kWh 710
